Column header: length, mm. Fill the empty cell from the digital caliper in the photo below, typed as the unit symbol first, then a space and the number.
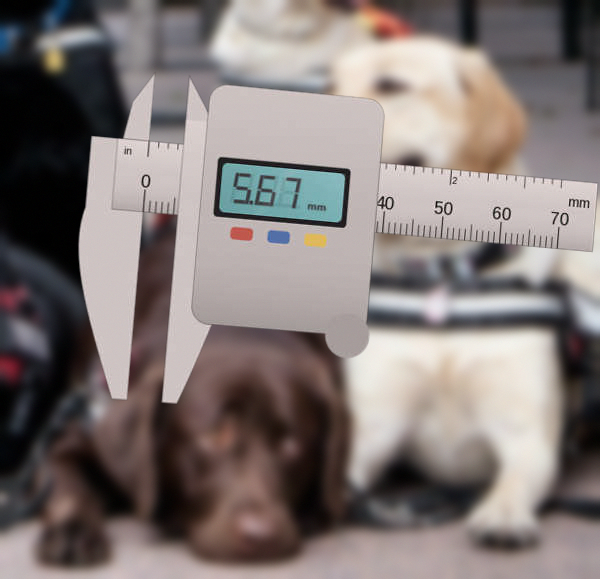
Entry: mm 5.67
